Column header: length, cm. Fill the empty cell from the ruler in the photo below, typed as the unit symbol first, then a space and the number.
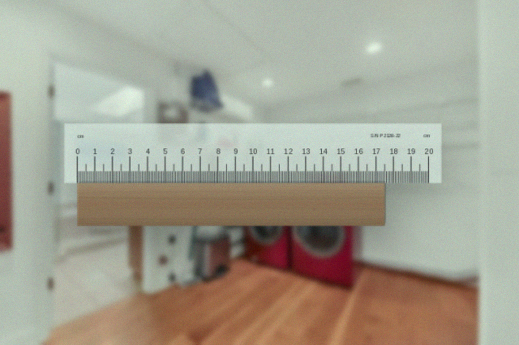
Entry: cm 17.5
